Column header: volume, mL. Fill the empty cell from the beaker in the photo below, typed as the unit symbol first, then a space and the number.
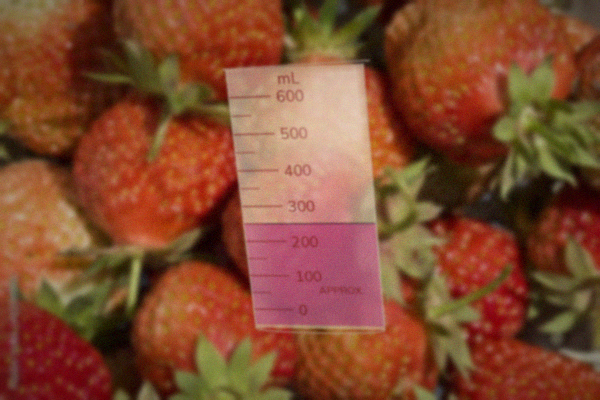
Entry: mL 250
